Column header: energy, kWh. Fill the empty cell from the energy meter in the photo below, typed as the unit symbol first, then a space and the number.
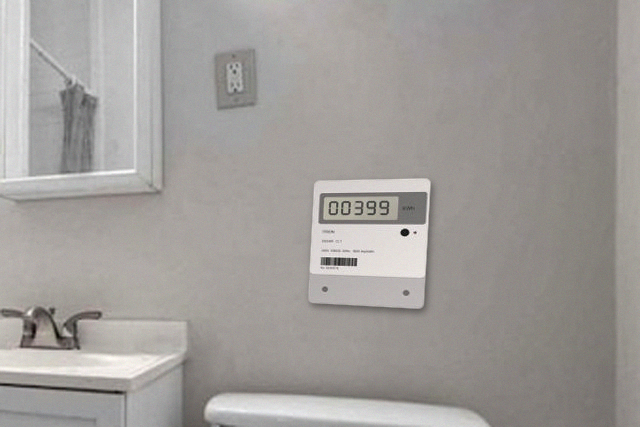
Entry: kWh 399
